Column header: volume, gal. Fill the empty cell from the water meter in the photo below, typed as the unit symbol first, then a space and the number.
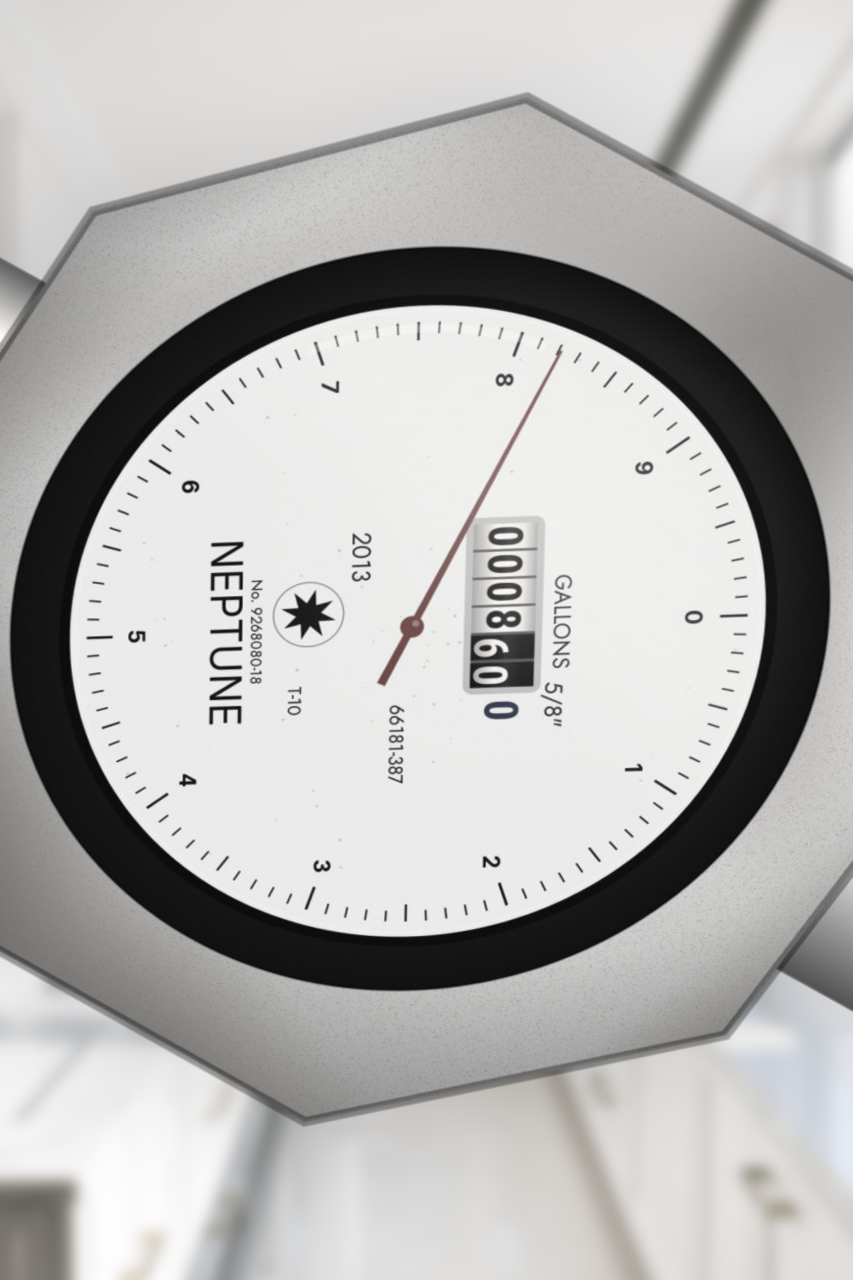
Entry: gal 8598.2
